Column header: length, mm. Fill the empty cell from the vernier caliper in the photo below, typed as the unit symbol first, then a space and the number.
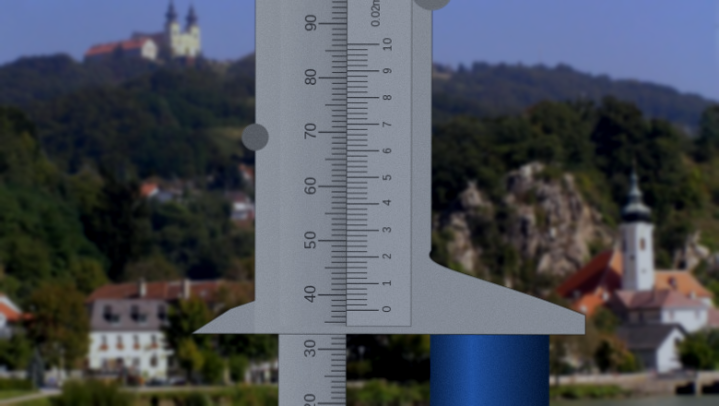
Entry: mm 37.2
